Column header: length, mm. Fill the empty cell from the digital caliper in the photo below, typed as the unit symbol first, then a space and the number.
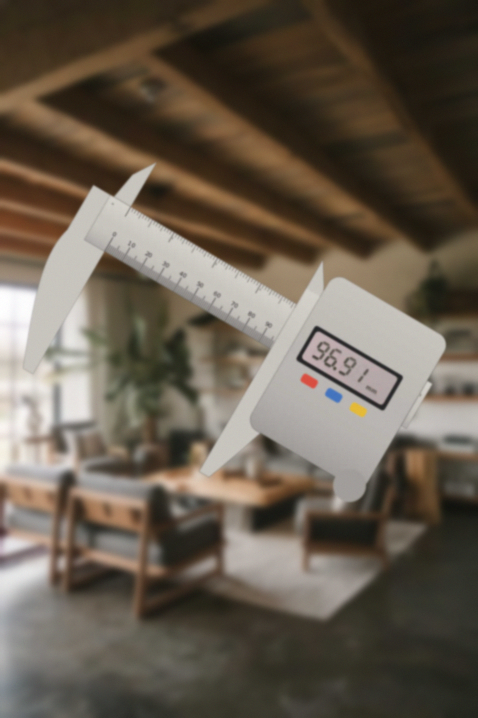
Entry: mm 96.91
